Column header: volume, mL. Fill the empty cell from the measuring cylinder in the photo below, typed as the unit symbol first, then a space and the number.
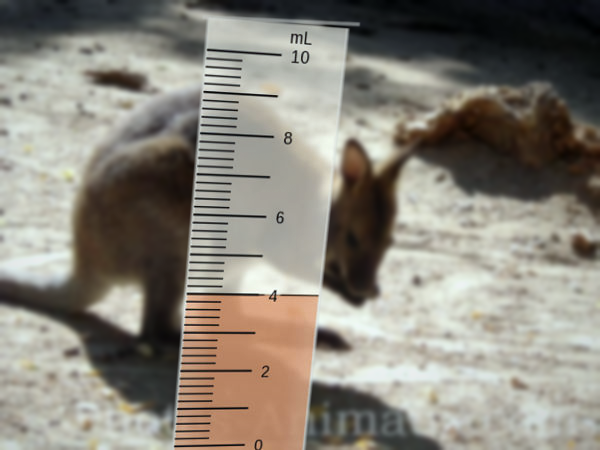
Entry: mL 4
